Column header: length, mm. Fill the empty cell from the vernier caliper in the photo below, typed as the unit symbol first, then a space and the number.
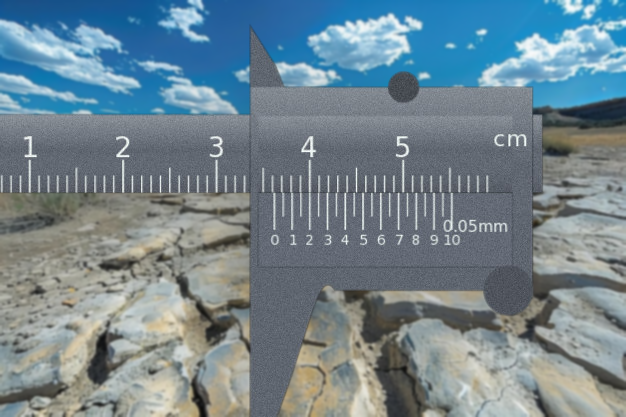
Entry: mm 36.2
